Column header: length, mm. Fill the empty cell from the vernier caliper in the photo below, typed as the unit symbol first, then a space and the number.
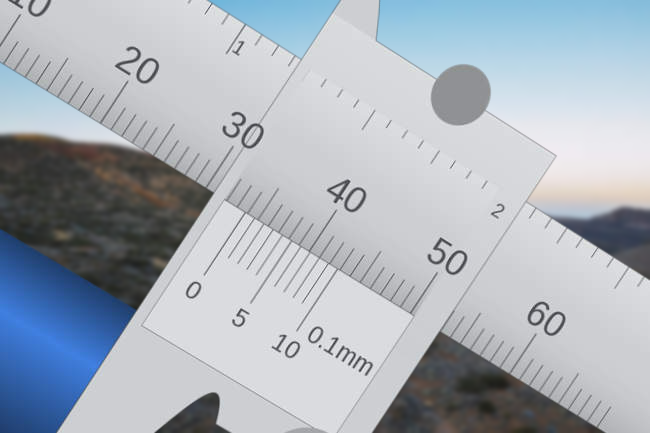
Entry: mm 33.8
